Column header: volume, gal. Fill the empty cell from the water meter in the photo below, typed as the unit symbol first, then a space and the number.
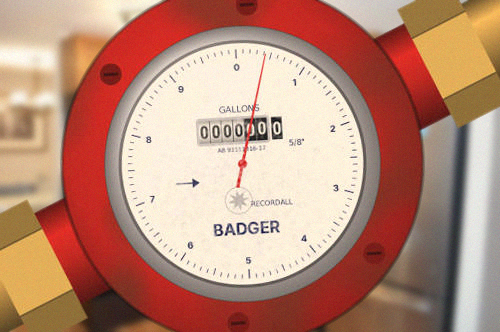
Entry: gal 0.4
